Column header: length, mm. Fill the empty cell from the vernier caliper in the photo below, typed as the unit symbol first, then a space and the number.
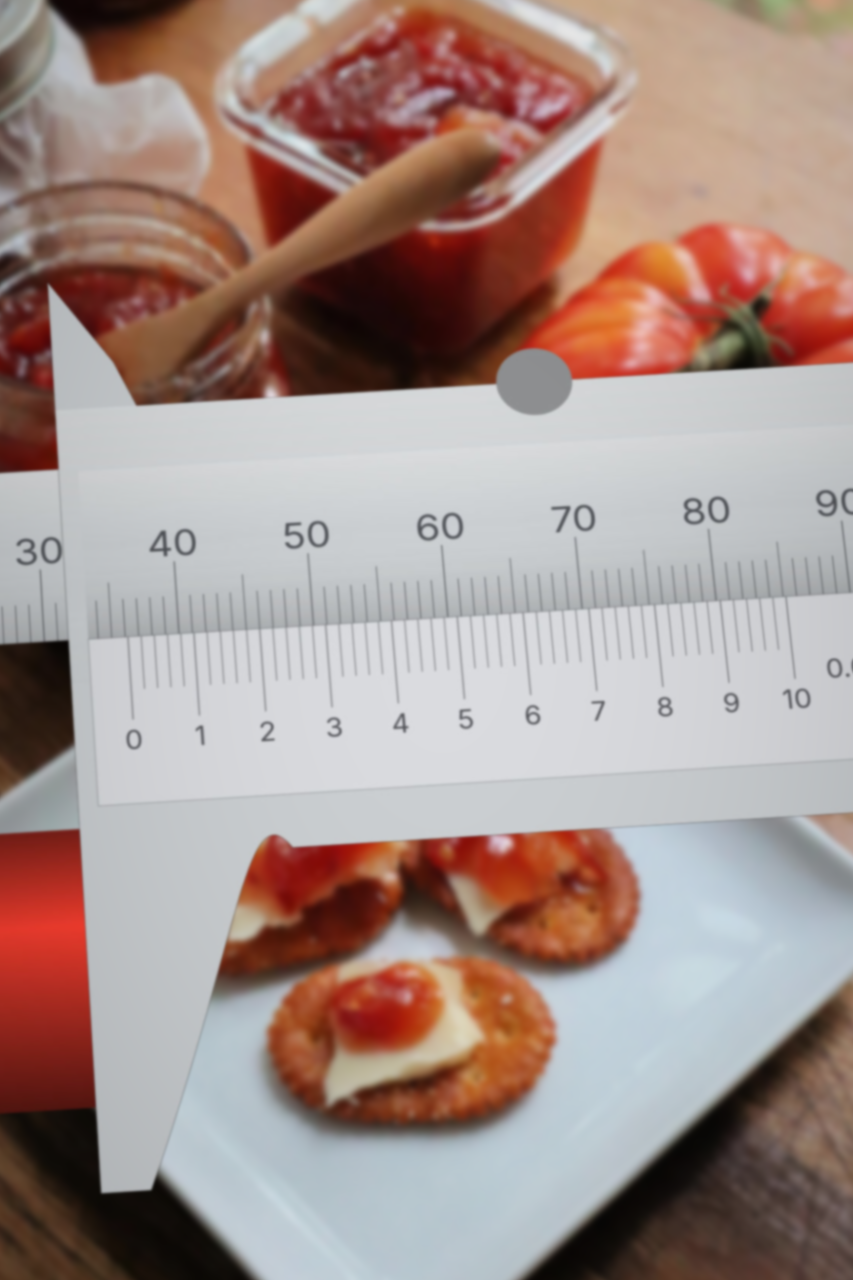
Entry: mm 36.2
